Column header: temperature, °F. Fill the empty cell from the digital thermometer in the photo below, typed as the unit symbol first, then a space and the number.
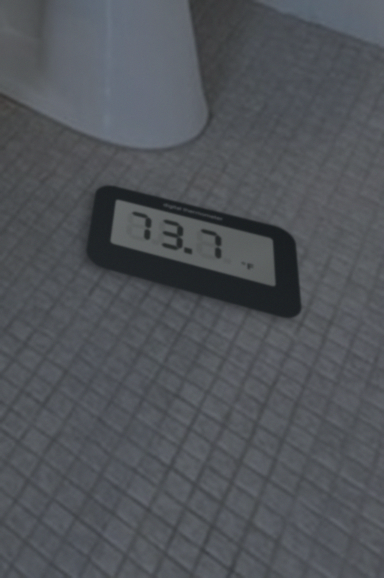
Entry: °F 73.7
